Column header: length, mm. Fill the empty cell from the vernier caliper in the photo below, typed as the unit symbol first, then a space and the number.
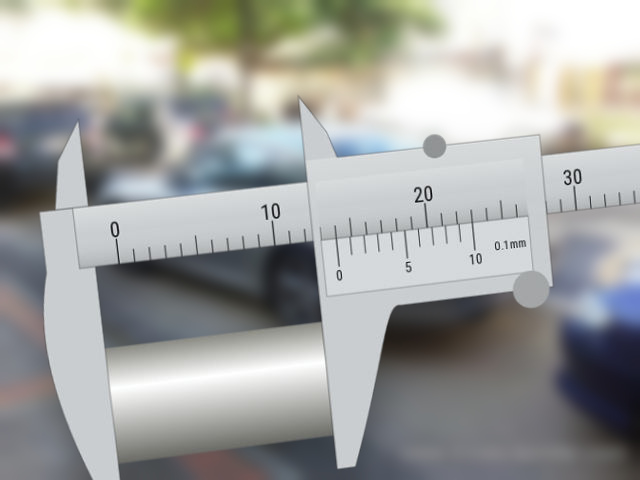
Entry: mm 14.0
